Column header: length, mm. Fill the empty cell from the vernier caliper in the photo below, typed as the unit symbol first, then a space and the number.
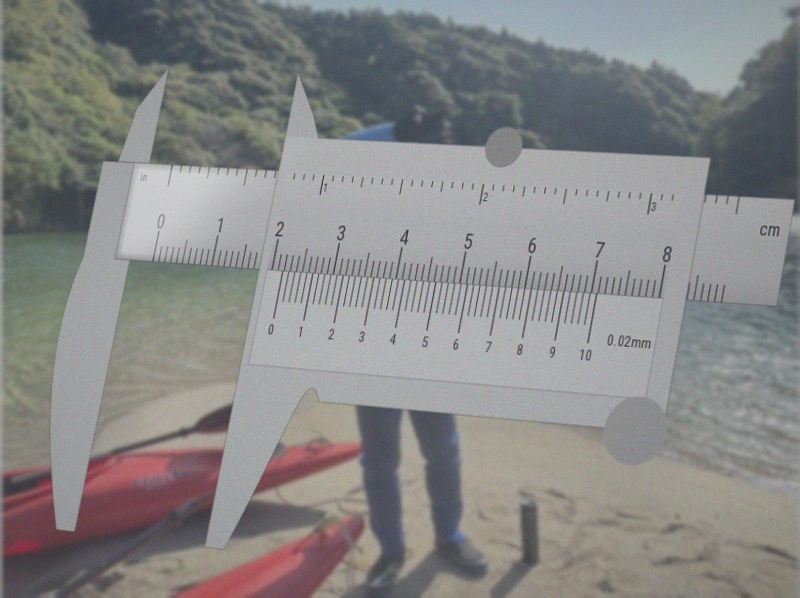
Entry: mm 21.8
